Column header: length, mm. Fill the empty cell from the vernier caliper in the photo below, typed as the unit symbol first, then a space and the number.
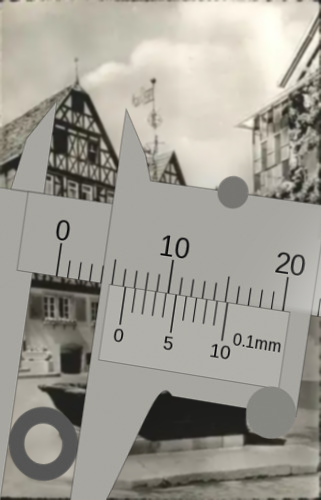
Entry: mm 6.2
